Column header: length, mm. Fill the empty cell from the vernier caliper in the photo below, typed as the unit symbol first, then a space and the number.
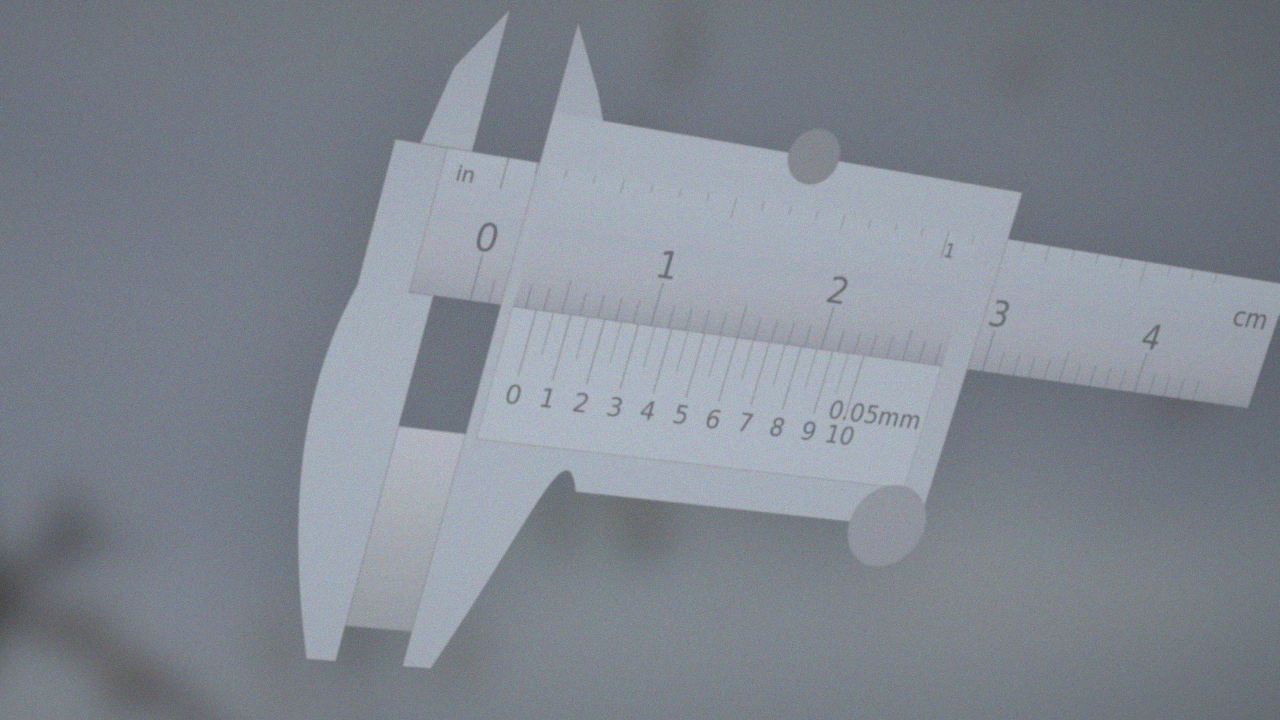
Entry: mm 3.6
